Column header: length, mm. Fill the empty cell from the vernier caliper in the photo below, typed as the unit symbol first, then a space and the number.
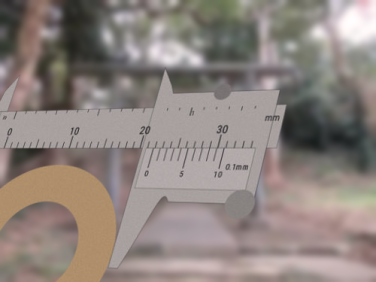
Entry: mm 21.8
